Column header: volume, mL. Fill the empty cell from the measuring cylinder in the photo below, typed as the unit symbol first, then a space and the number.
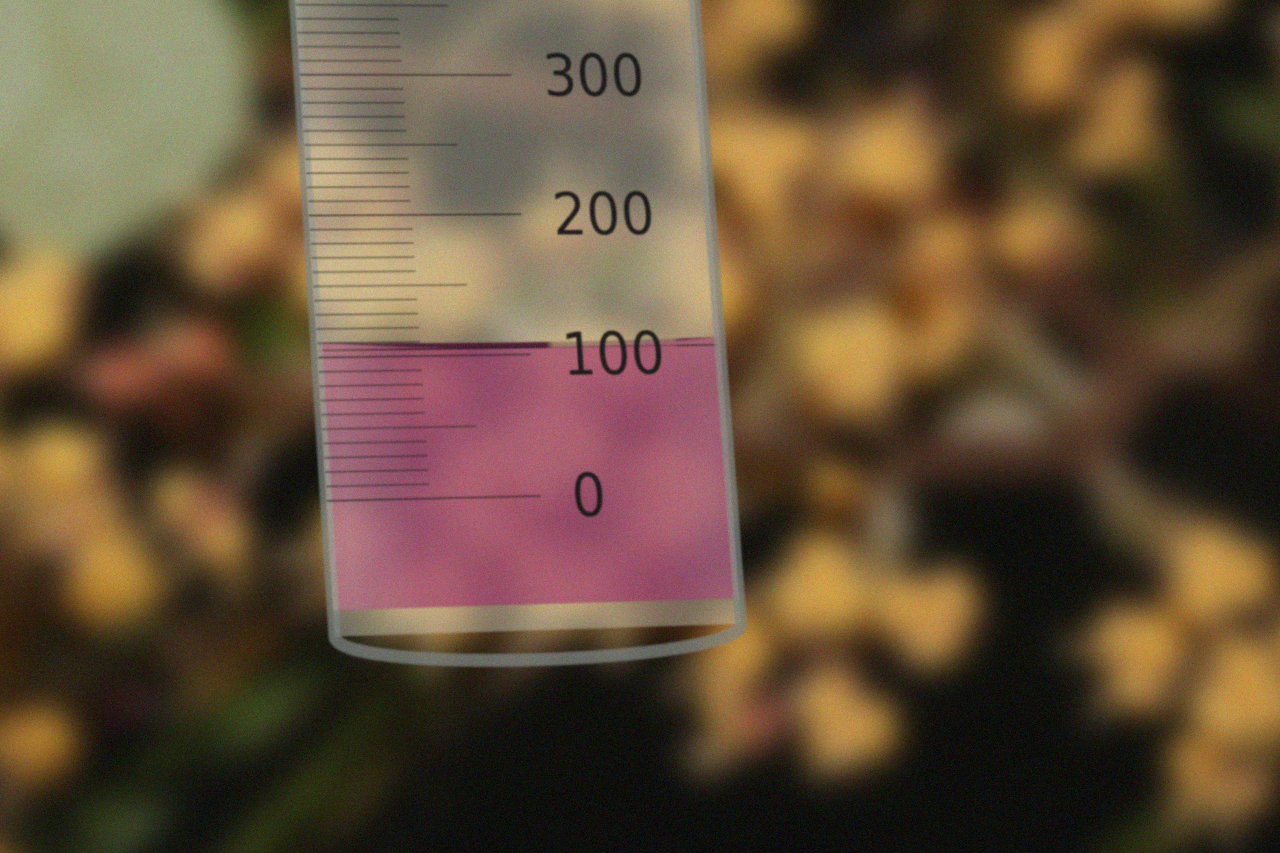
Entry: mL 105
